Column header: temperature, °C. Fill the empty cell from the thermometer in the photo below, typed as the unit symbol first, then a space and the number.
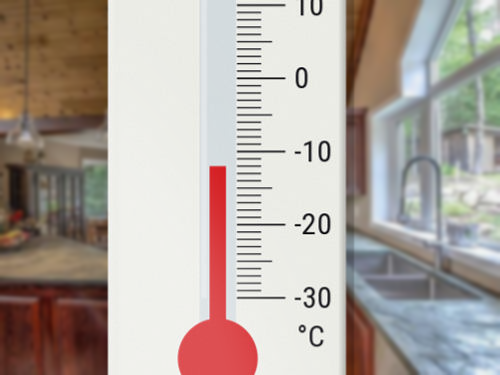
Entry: °C -12
